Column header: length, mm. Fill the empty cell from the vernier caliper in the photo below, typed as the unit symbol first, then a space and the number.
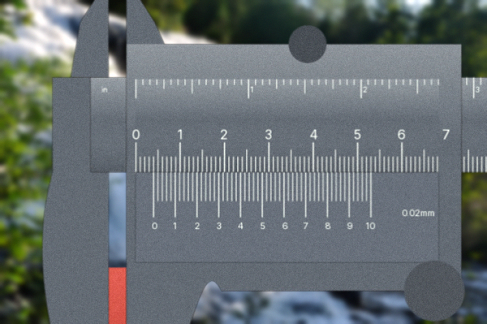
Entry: mm 4.0
